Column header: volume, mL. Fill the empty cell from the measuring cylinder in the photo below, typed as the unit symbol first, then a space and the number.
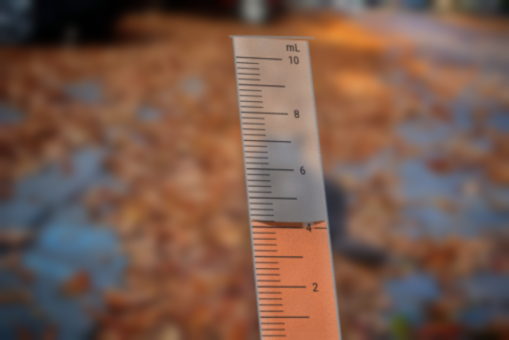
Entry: mL 4
